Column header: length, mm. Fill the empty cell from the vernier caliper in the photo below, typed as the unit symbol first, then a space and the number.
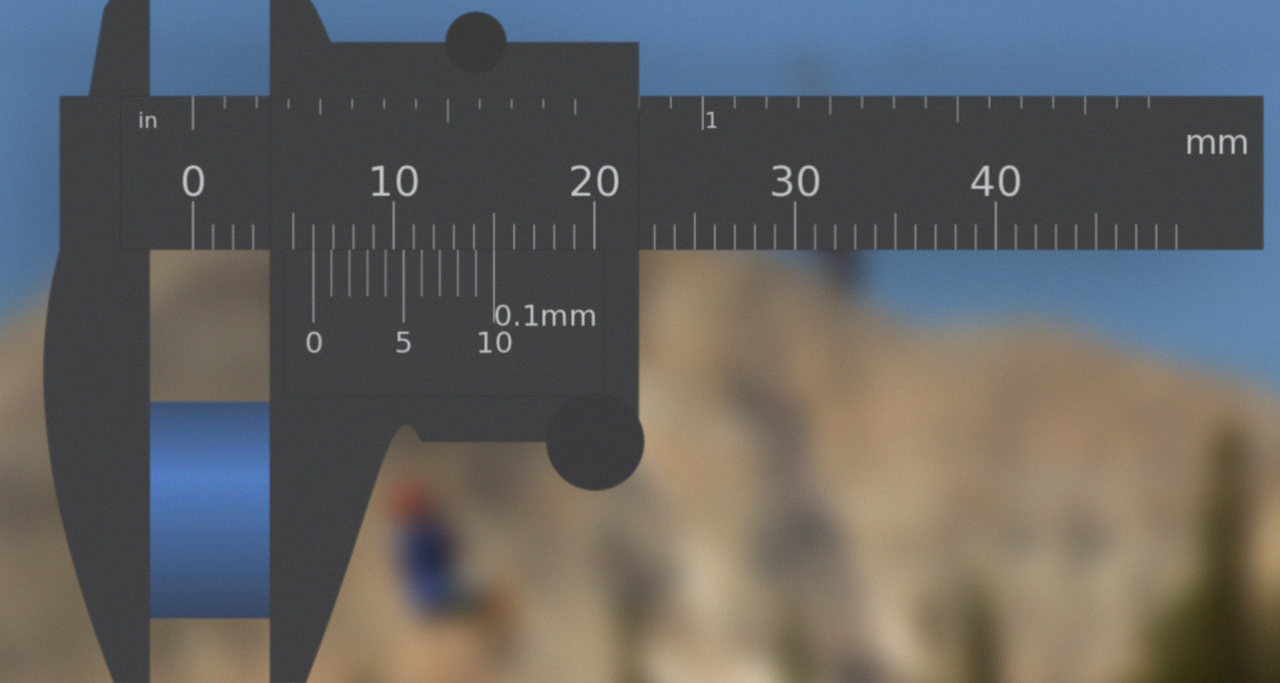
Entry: mm 6.0
